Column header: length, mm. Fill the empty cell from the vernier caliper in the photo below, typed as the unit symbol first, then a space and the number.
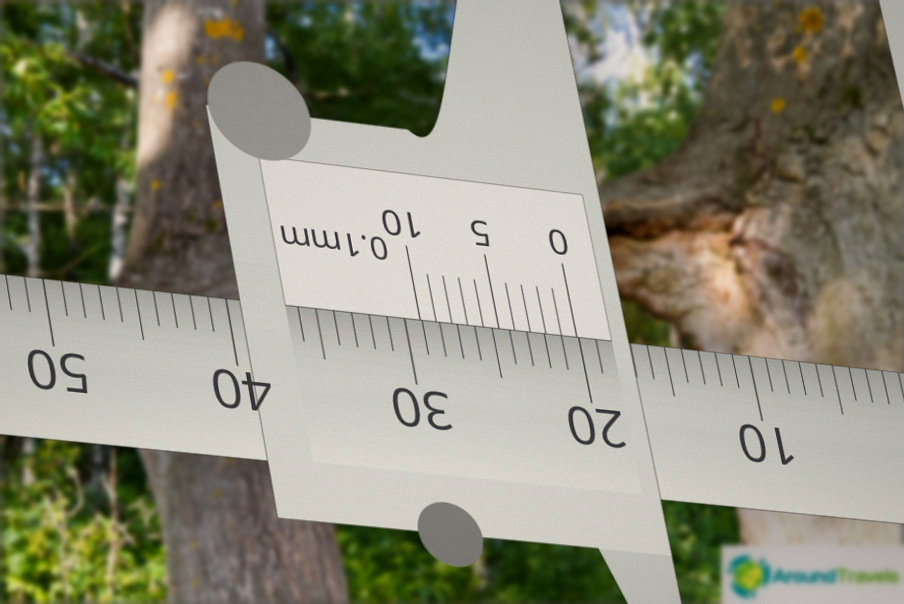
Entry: mm 20.1
